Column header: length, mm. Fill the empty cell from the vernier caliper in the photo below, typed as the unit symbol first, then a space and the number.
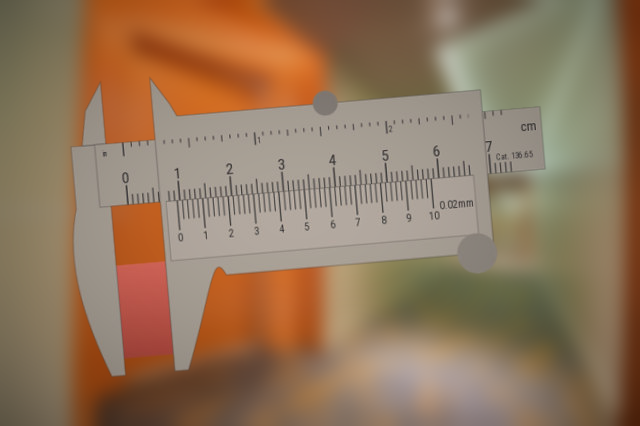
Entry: mm 9.5
